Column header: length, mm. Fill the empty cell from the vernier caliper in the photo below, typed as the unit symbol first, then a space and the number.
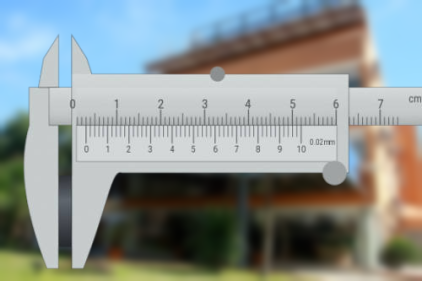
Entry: mm 3.0
